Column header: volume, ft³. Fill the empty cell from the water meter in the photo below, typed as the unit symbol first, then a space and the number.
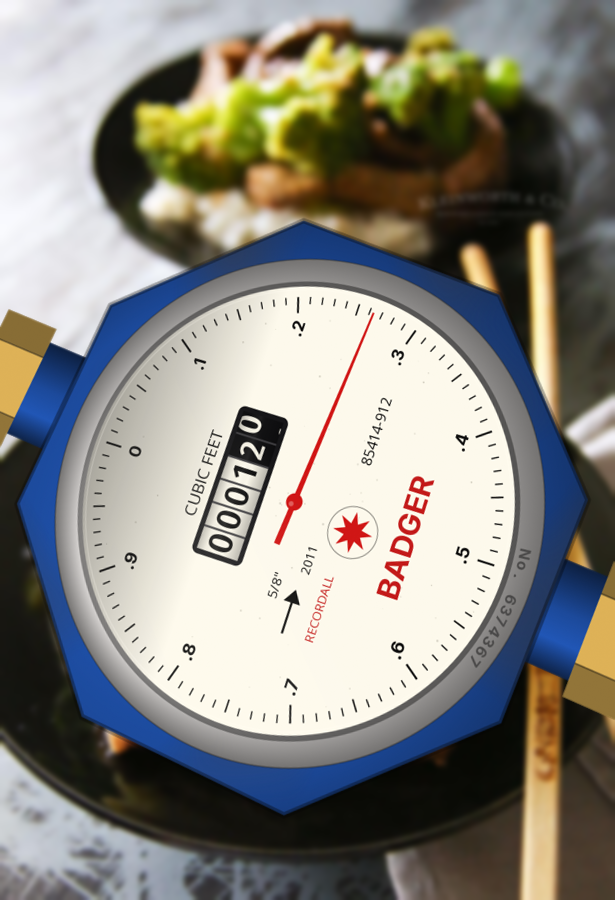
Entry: ft³ 120.26
